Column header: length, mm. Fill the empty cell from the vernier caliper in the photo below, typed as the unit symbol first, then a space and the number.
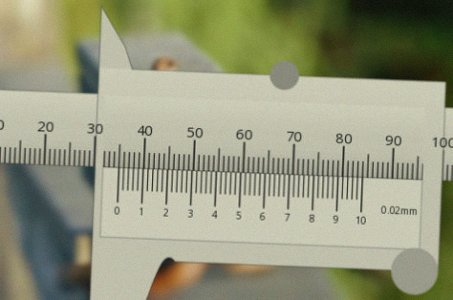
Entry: mm 35.0
